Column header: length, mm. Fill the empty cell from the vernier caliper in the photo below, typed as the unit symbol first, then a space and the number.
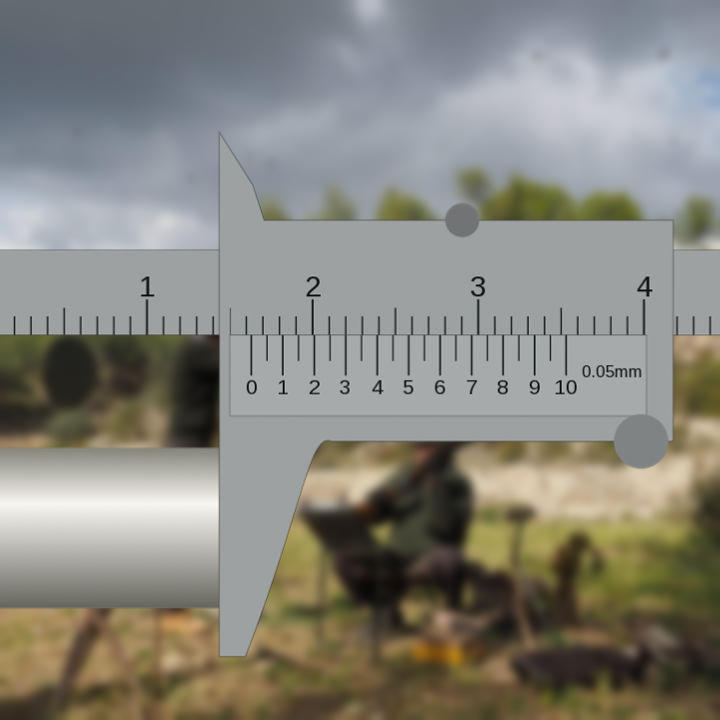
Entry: mm 16.3
